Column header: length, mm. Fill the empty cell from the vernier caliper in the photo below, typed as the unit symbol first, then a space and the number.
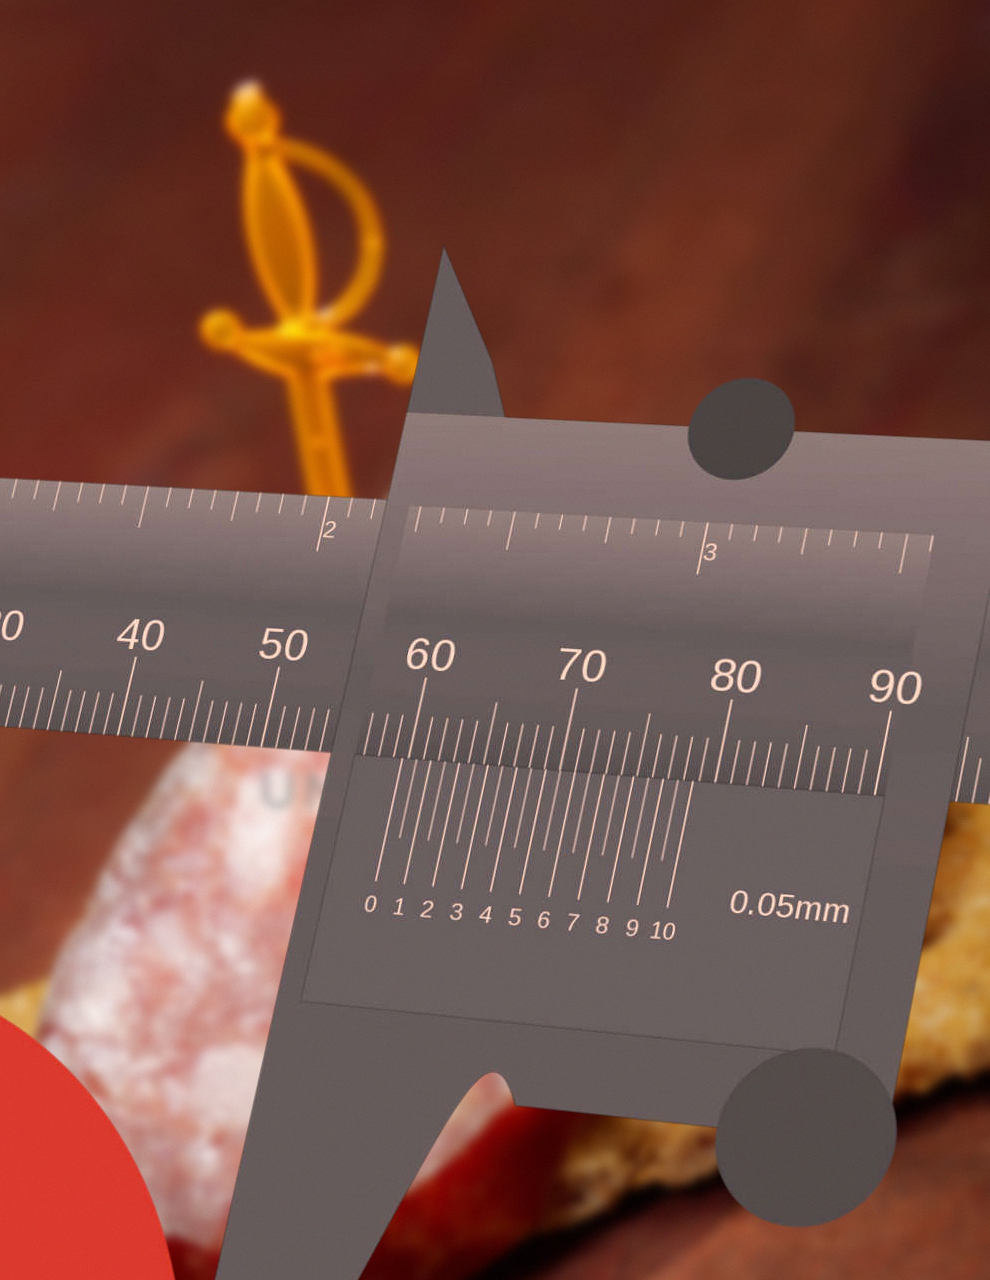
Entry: mm 59.6
